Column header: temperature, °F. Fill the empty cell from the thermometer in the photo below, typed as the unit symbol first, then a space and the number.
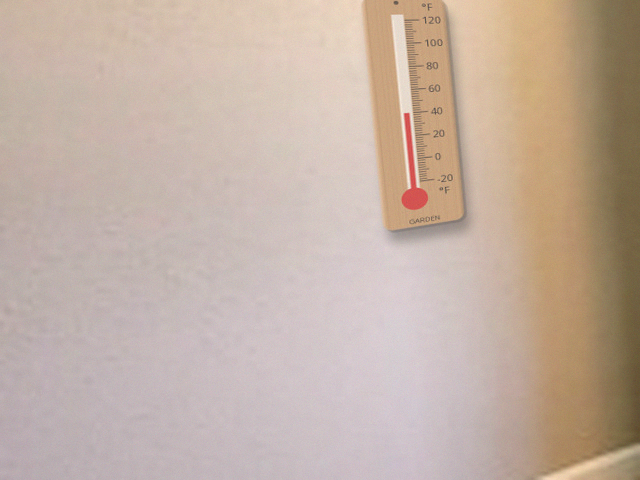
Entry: °F 40
